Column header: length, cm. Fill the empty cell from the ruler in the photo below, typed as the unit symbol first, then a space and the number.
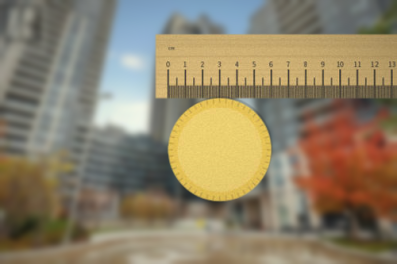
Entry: cm 6
